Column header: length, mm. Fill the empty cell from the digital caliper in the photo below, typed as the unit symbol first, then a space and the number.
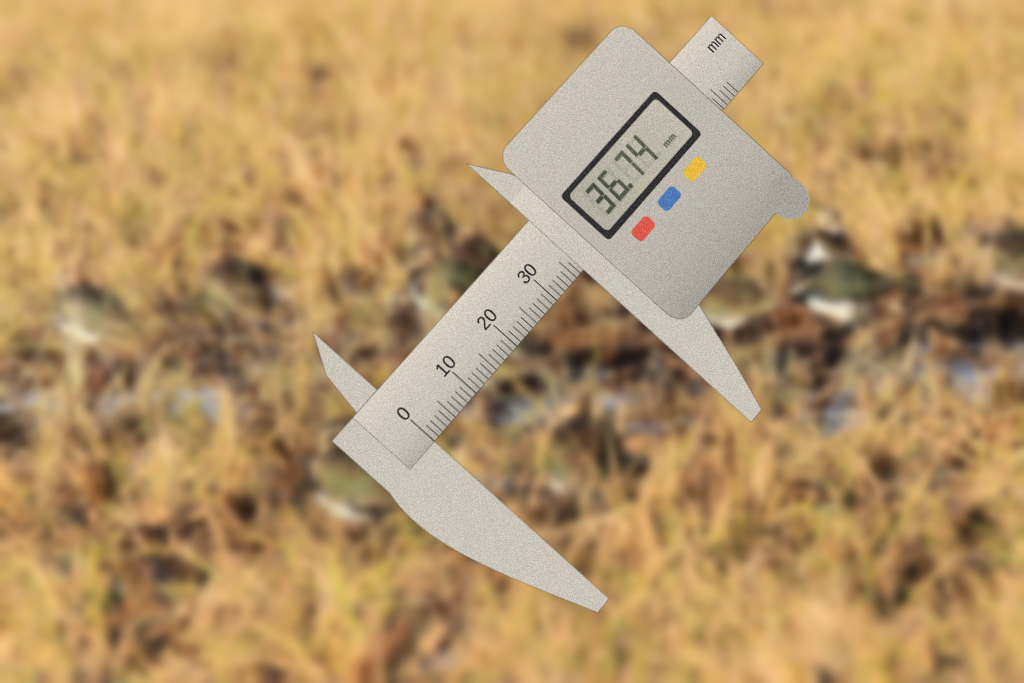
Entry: mm 36.74
